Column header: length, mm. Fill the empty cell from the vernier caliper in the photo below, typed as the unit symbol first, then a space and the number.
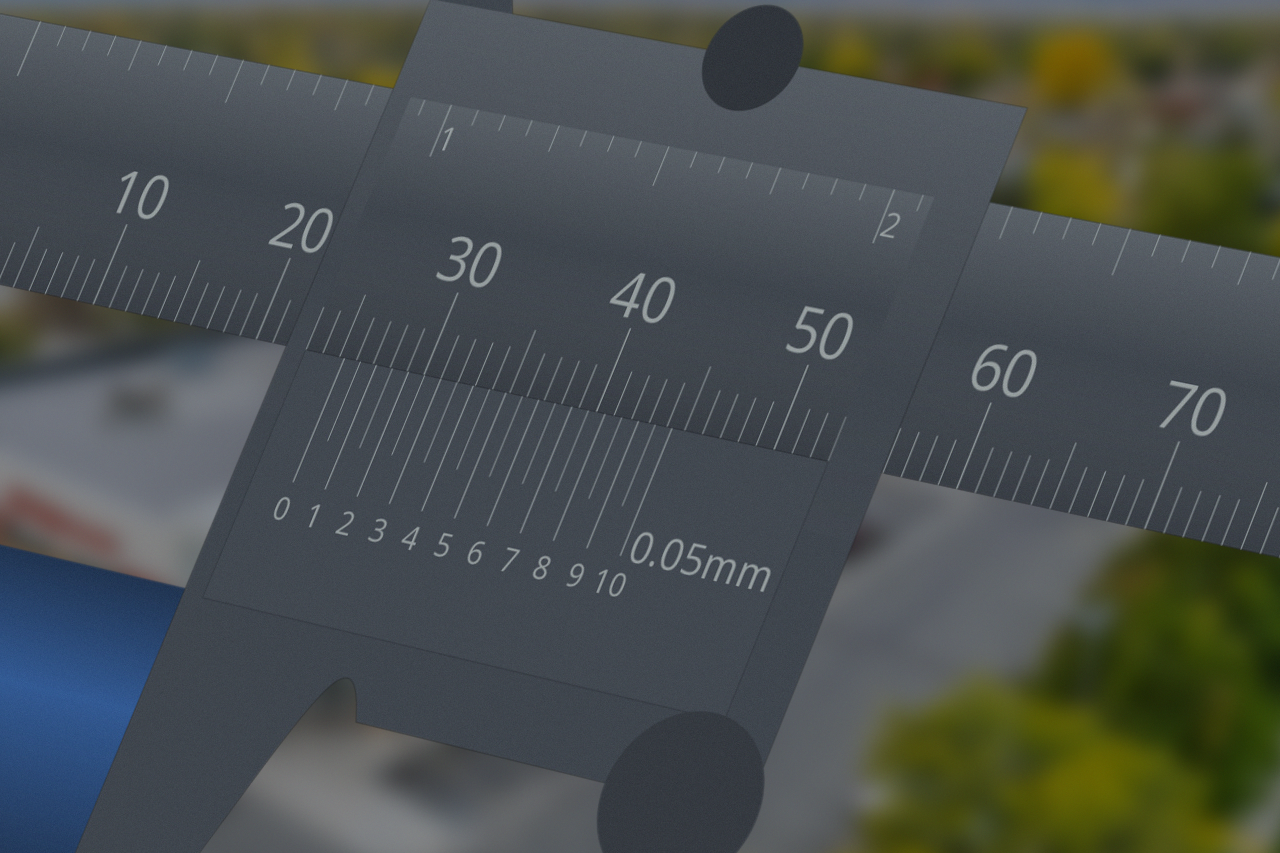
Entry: mm 25.3
